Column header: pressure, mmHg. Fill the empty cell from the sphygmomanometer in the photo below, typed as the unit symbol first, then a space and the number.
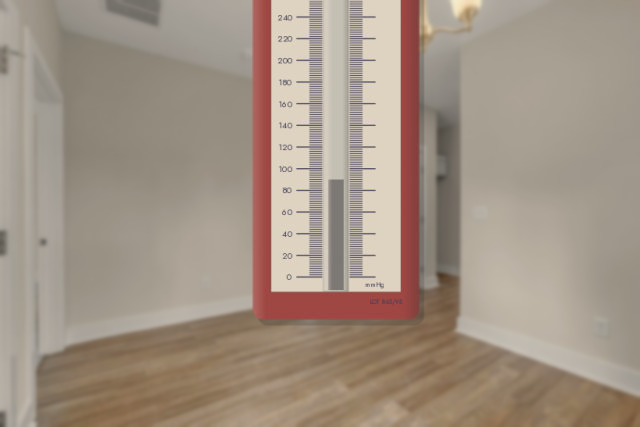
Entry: mmHg 90
